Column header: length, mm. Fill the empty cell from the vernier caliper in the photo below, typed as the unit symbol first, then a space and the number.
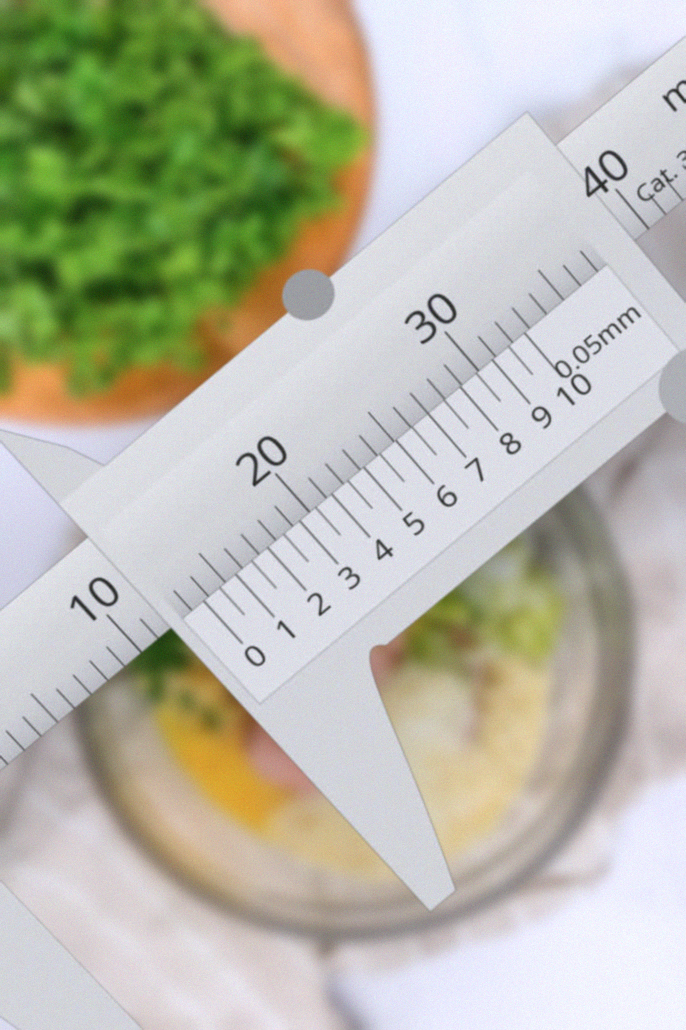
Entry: mm 13.7
